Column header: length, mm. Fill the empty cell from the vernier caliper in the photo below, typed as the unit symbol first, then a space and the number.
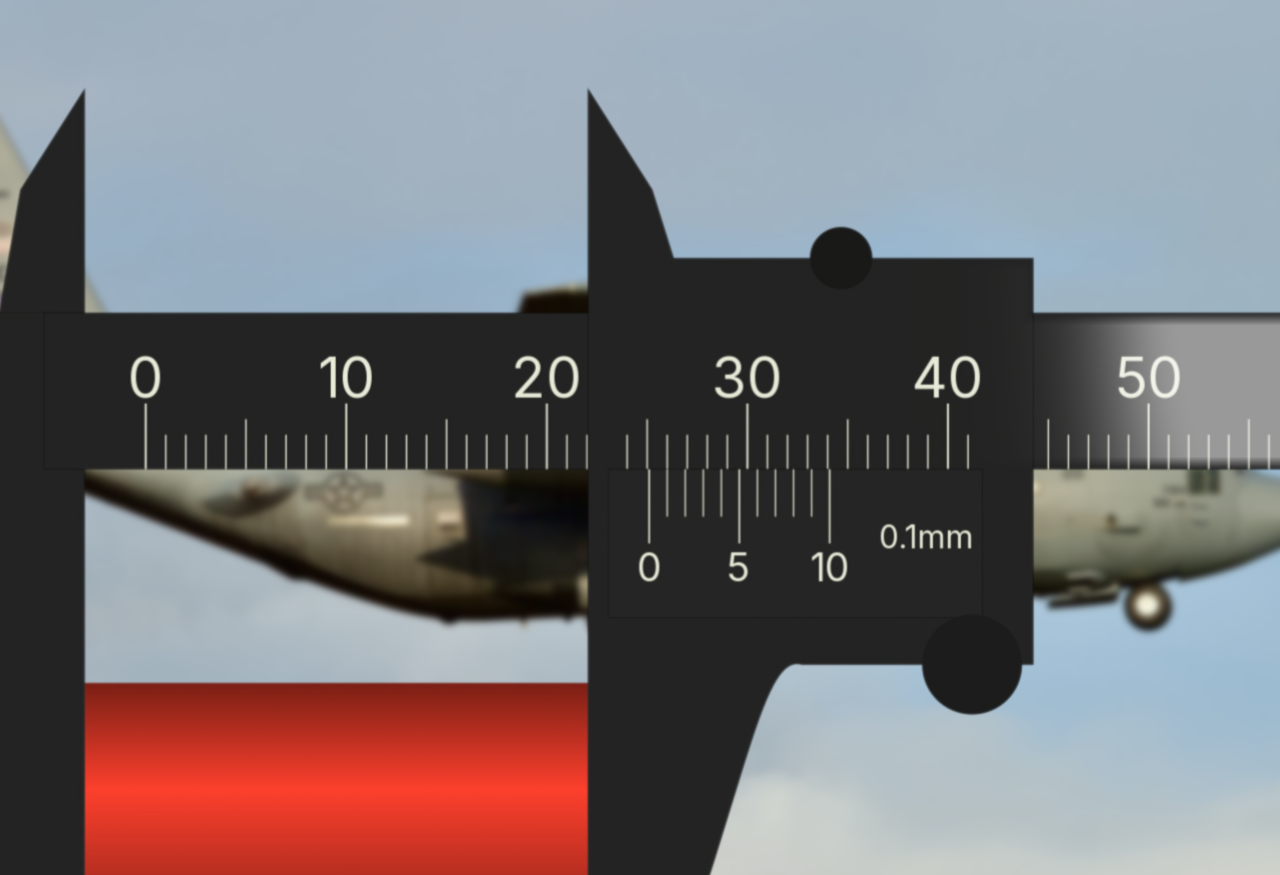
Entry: mm 25.1
